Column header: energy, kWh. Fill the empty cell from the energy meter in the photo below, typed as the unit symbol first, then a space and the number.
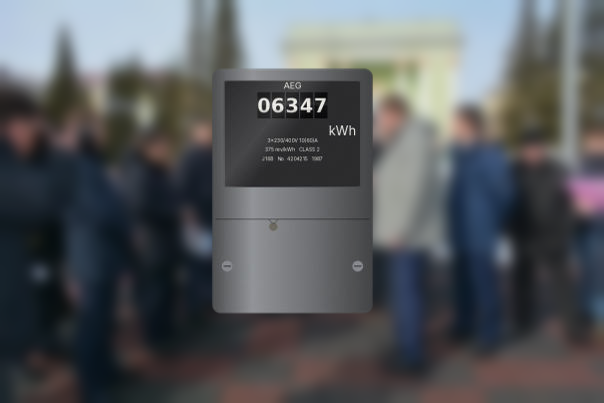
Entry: kWh 6347
